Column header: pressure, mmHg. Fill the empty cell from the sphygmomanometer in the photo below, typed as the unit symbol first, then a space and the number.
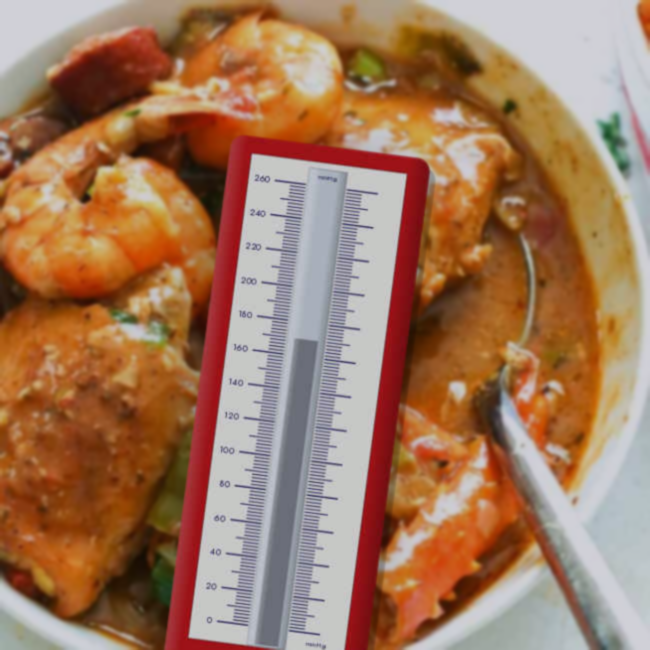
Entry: mmHg 170
